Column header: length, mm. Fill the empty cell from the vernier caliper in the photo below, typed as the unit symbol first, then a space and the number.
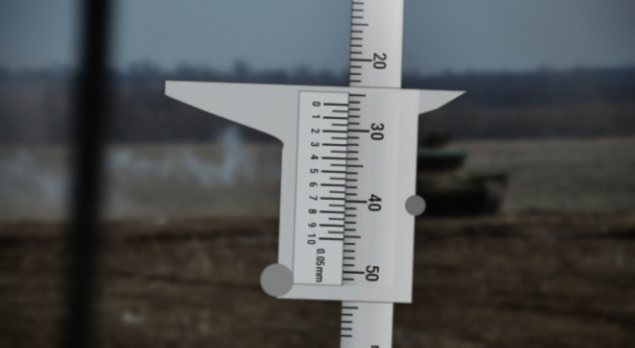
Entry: mm 26.4
